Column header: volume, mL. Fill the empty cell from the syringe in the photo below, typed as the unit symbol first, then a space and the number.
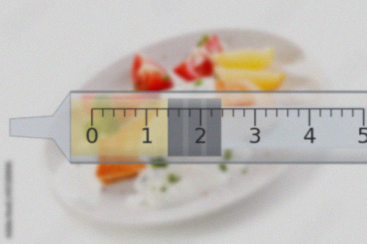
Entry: mL 1.4
